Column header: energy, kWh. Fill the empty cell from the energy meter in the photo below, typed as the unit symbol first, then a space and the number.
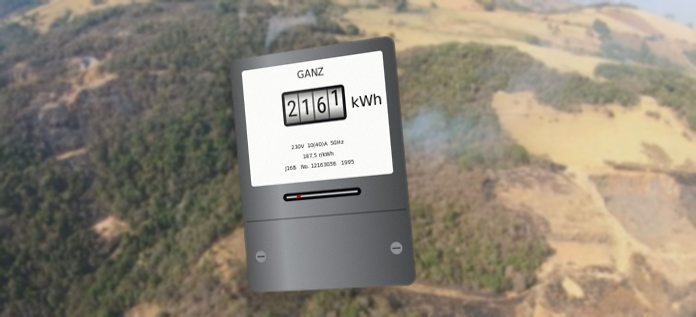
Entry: kWh 2161
